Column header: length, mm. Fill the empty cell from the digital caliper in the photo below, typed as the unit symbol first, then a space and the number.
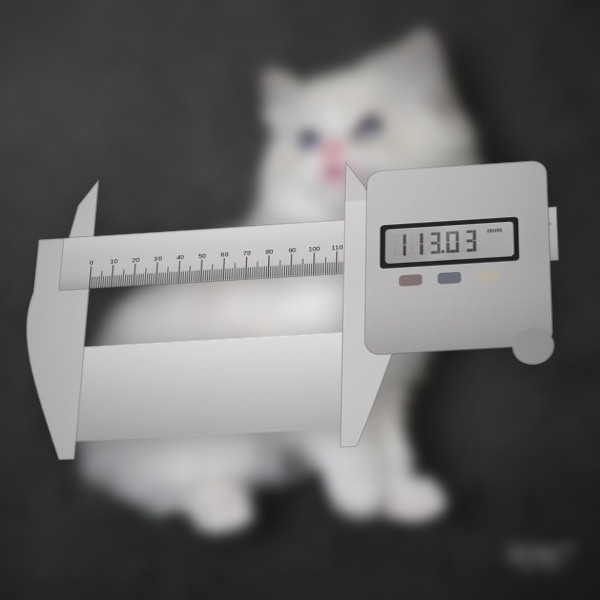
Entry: mm 113.03
